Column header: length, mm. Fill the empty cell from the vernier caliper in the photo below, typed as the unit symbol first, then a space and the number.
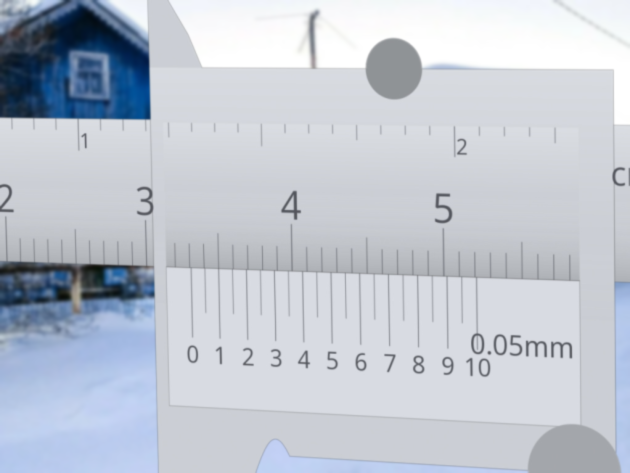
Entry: mm 33.1
